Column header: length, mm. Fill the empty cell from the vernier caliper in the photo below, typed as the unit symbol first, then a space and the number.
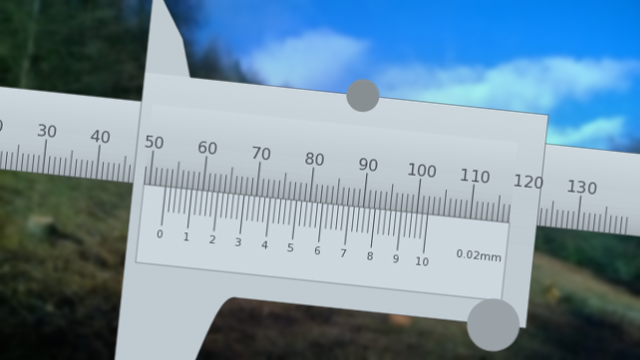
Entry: mm 53.0
